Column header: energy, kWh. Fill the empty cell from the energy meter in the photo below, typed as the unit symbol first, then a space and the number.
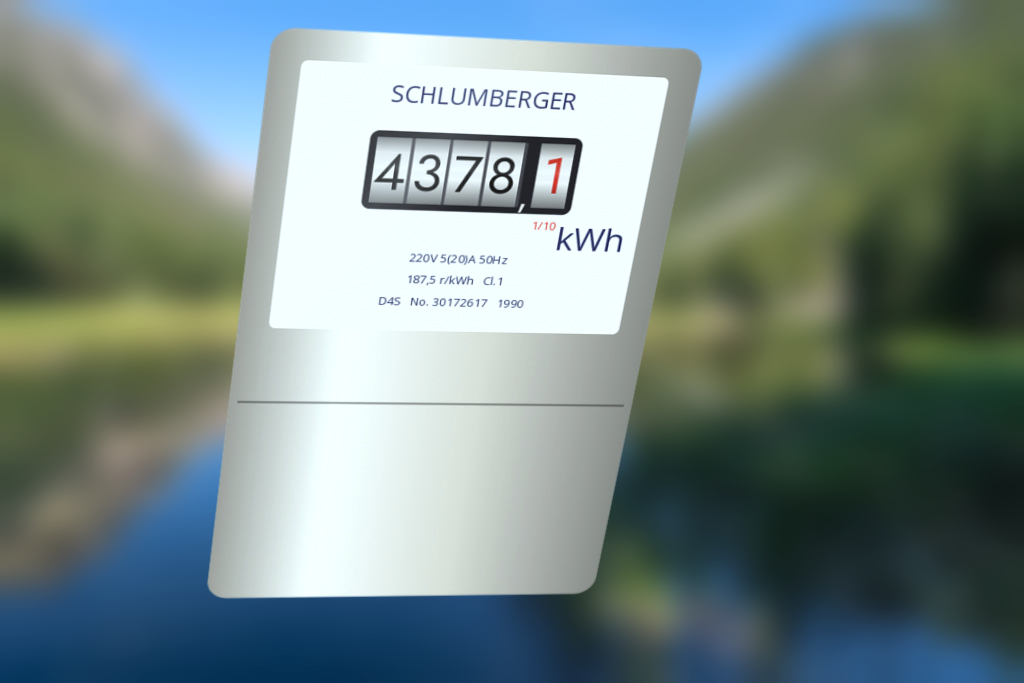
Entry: kWh 4378.1
